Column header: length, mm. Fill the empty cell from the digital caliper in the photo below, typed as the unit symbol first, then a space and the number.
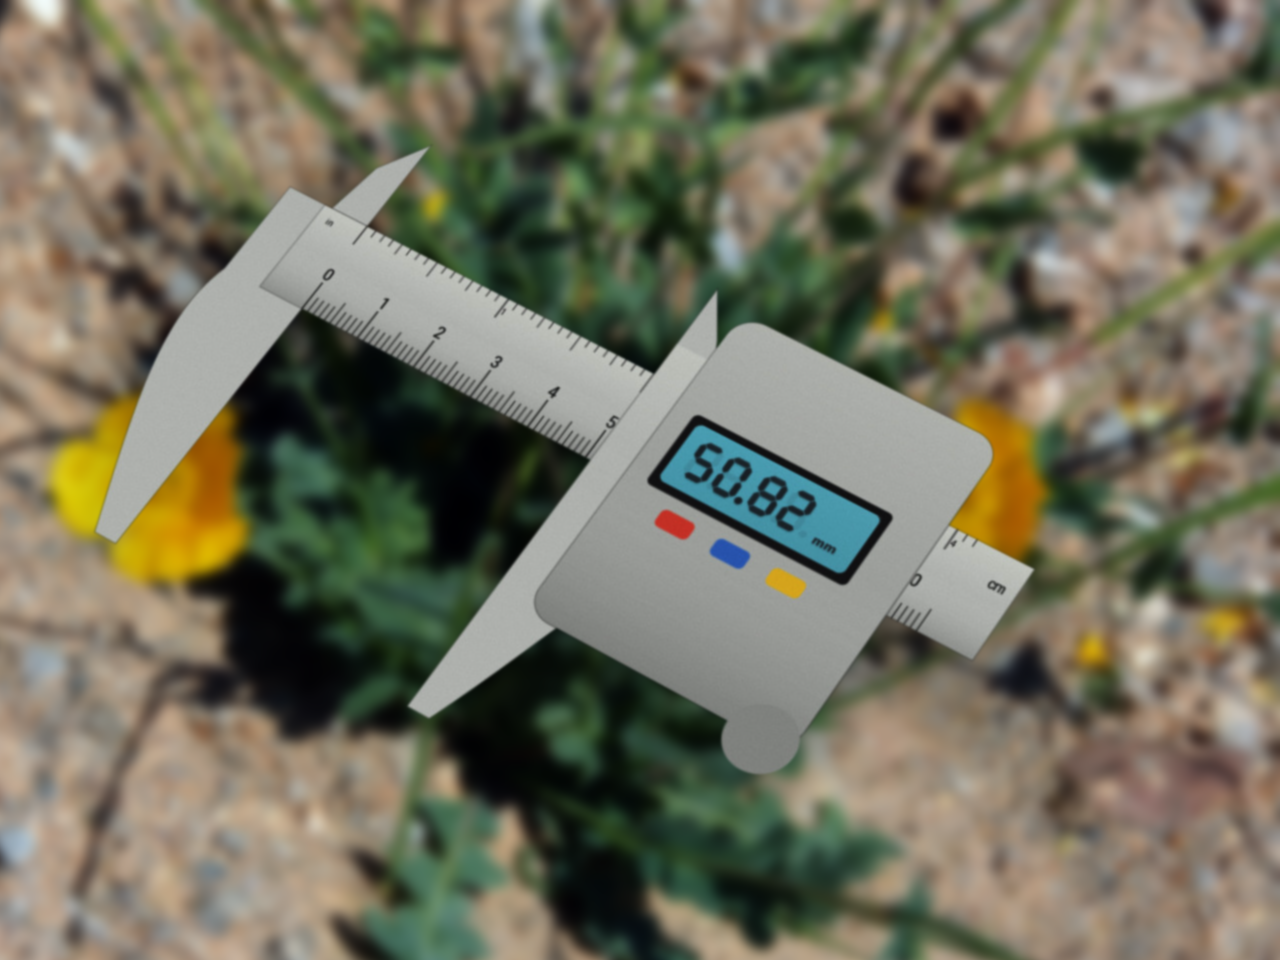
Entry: mm 50.82
